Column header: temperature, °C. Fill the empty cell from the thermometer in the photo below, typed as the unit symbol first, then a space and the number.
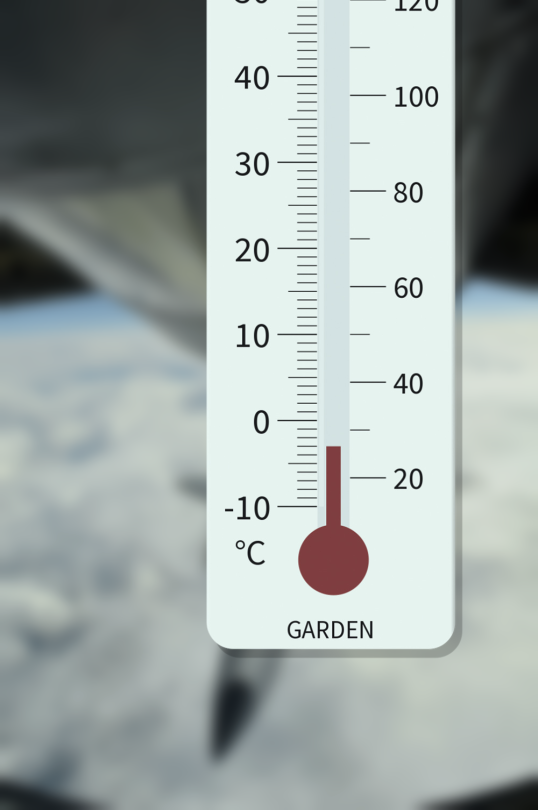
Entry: °C -3
